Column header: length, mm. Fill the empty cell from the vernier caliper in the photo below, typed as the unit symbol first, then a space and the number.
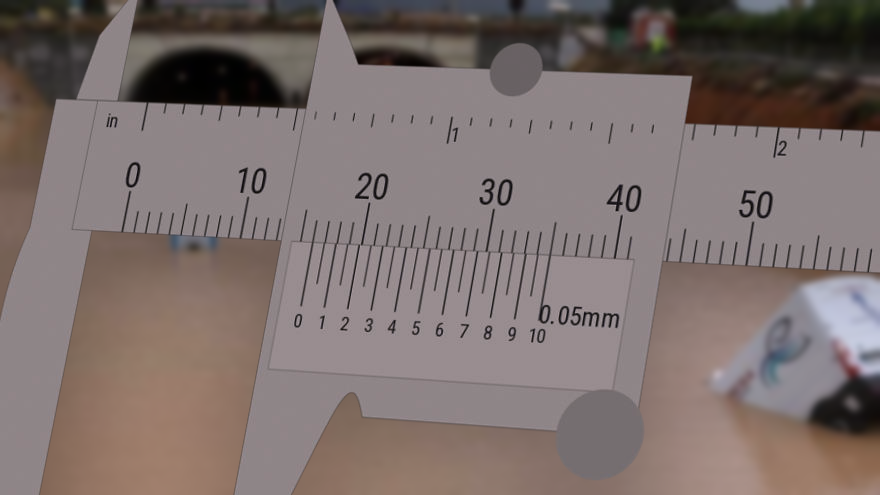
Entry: mm 16.0
